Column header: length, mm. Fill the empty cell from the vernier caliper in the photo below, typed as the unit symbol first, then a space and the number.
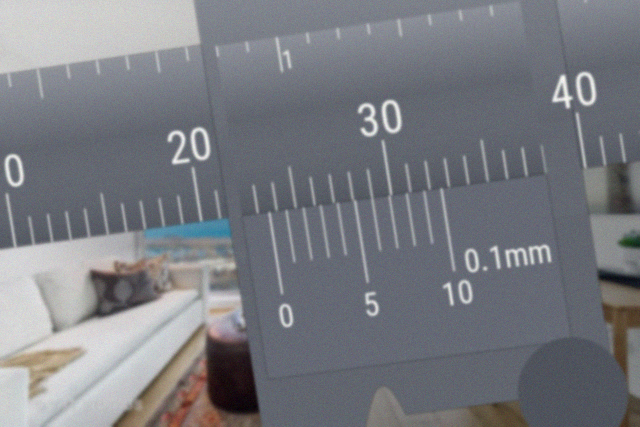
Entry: mm 23.6
